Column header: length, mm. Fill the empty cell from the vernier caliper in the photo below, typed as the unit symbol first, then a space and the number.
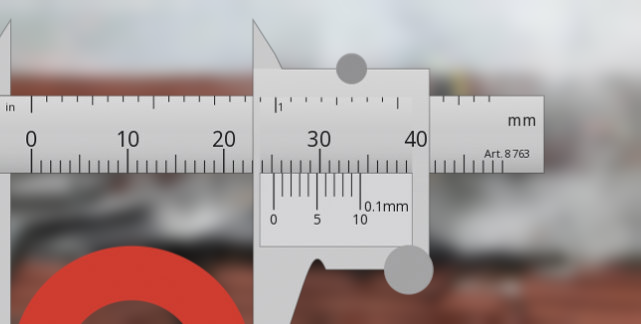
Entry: mm 25.2
